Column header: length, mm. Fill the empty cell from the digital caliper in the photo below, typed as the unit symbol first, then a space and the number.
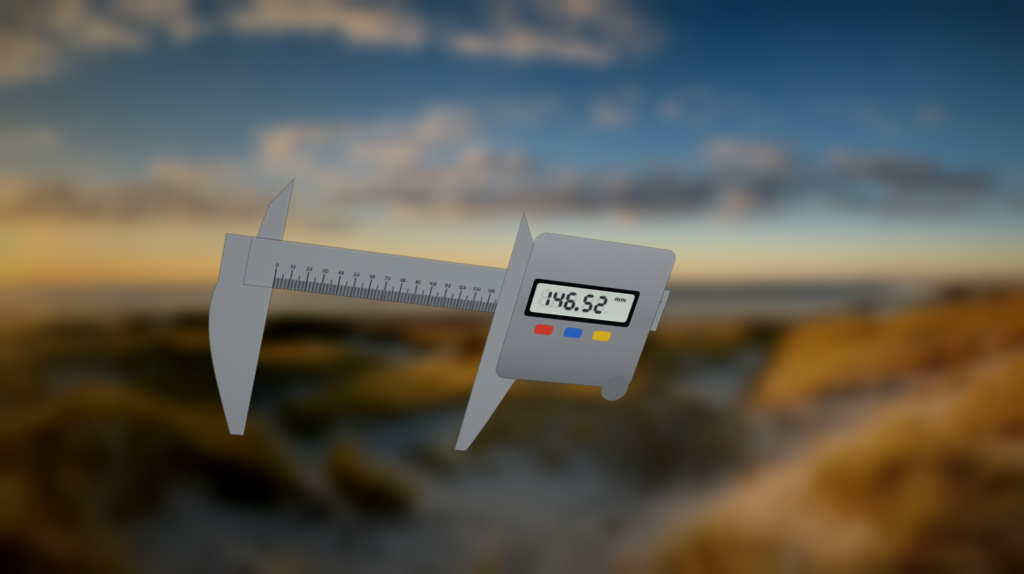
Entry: mm 146.52
